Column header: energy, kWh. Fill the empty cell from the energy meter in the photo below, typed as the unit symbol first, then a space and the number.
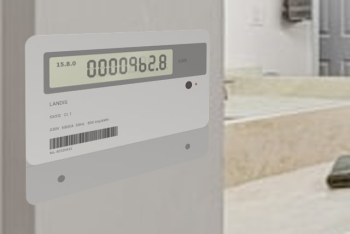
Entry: kWh 962.8
